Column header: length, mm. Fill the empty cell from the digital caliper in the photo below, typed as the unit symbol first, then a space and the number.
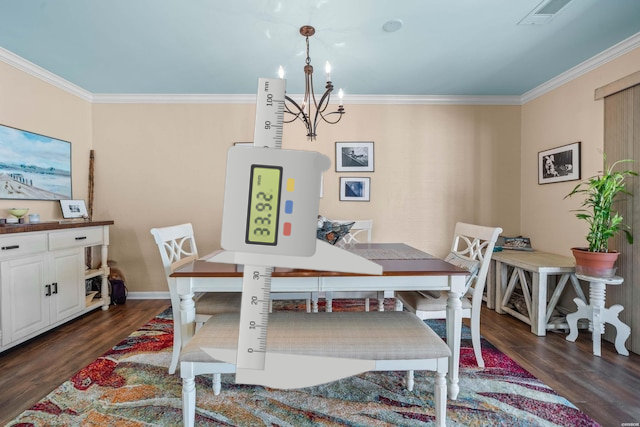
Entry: mm 33.92
